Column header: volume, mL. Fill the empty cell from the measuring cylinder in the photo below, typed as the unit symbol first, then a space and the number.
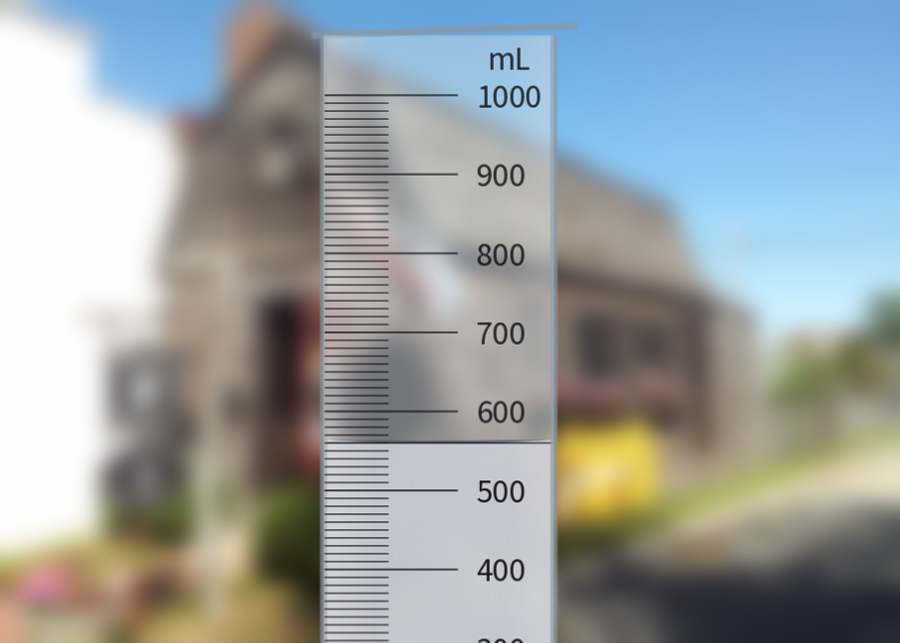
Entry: mL 560
